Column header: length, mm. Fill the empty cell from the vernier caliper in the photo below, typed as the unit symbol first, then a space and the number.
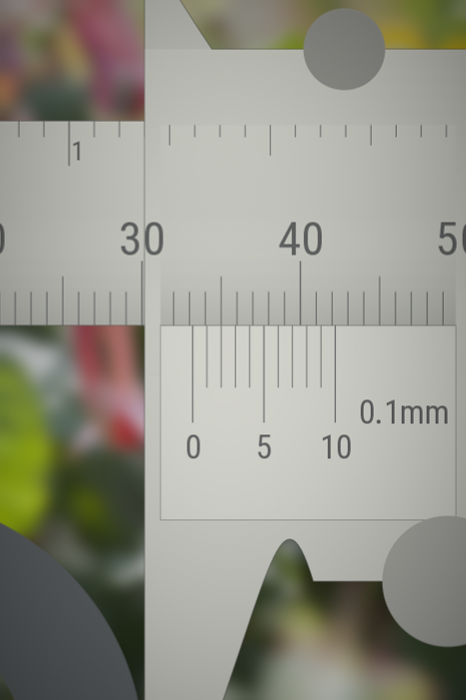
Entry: mm 33.2
